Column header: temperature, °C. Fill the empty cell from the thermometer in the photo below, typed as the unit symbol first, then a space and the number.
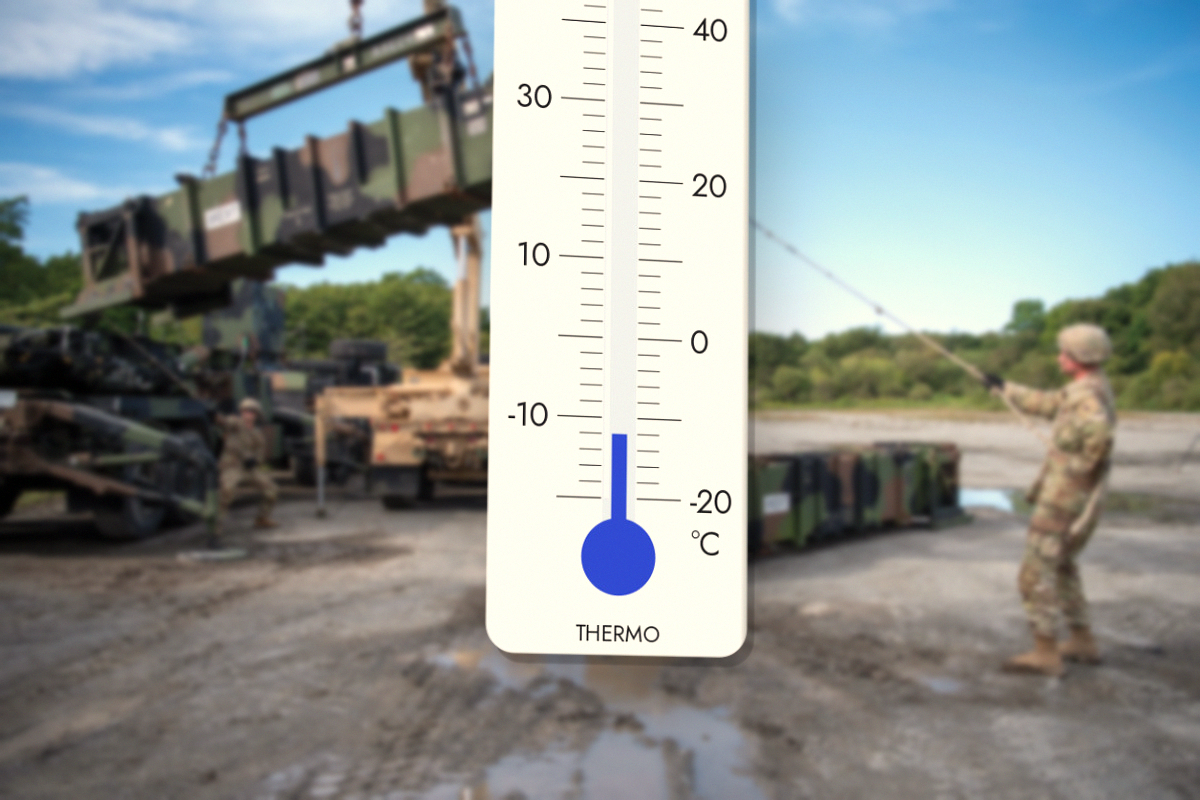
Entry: °C -12
